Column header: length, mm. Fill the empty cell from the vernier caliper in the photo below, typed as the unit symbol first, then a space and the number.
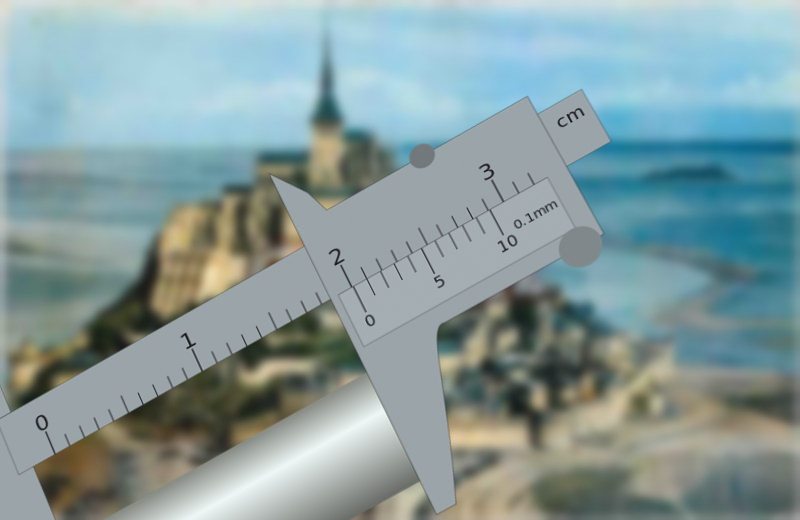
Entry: mm 20.1
